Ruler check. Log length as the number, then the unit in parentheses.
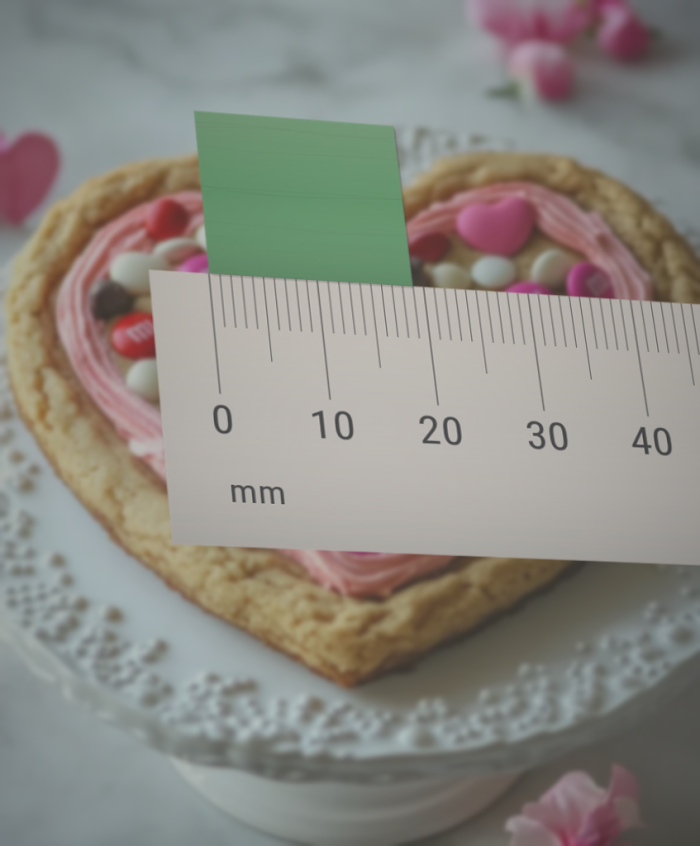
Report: 19 (mm)
